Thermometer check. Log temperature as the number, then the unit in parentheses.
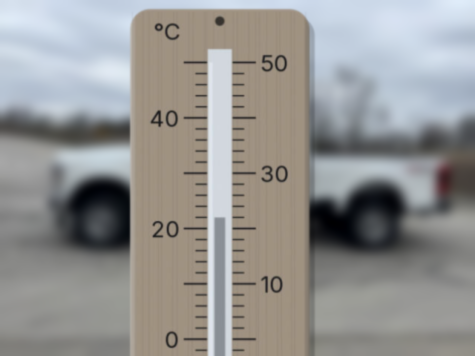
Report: 22 (°C)
